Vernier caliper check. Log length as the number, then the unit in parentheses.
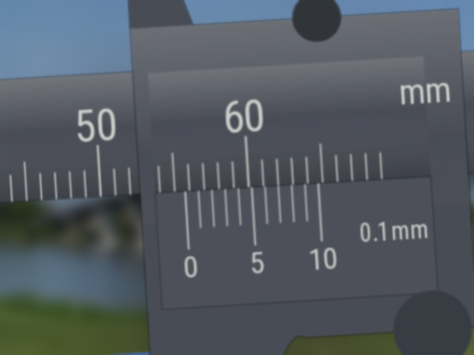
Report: 55.7 (mm)
